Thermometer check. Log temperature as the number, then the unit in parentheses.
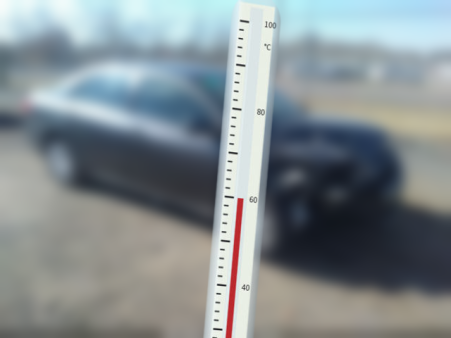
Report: 60 (°C)
